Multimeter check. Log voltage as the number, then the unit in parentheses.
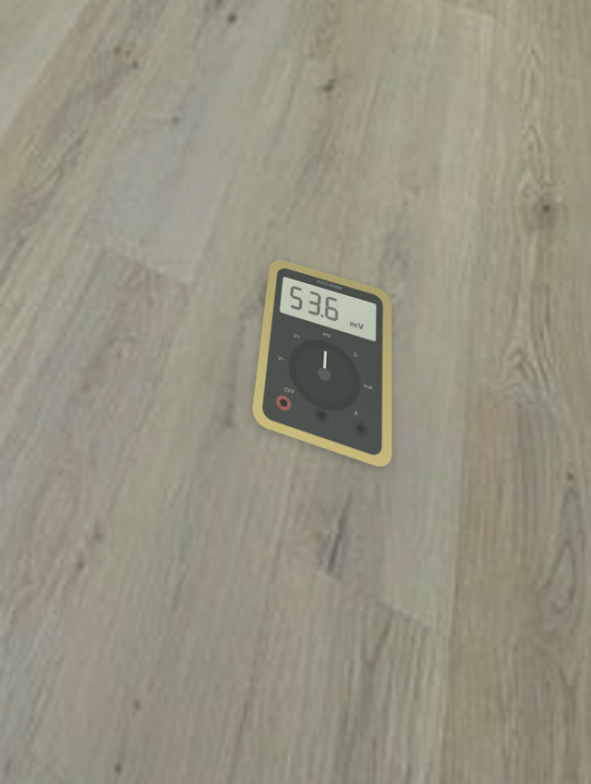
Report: 53.6 (mV)
